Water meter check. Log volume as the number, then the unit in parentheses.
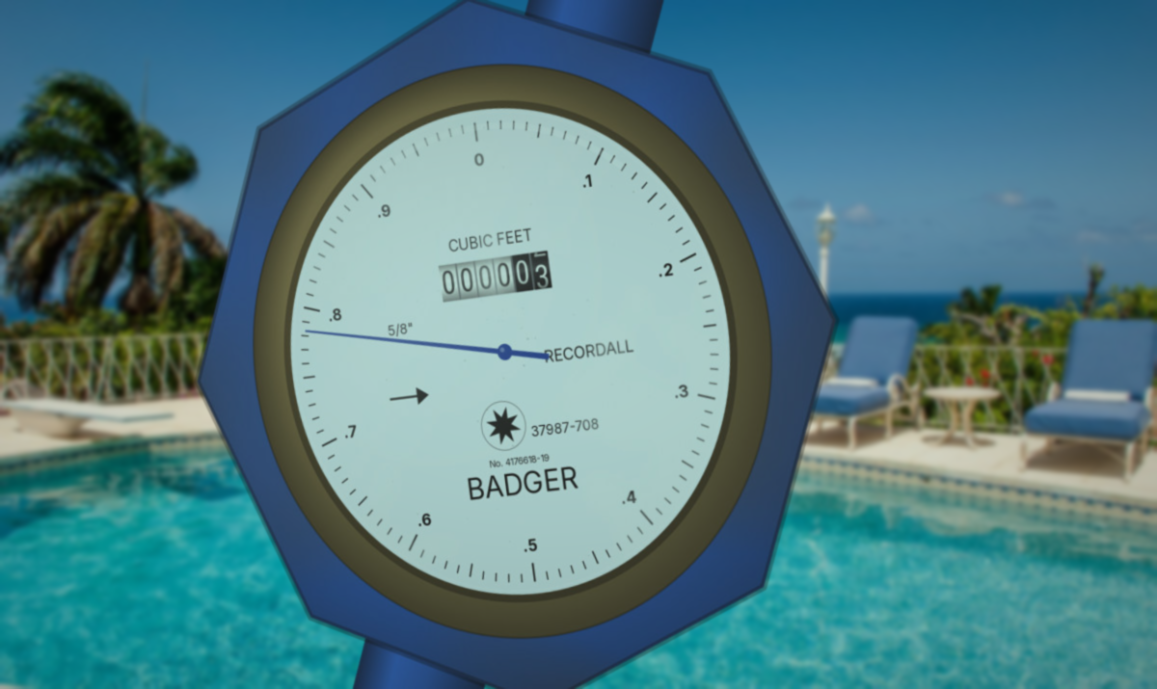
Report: 2.78 (ft³)
